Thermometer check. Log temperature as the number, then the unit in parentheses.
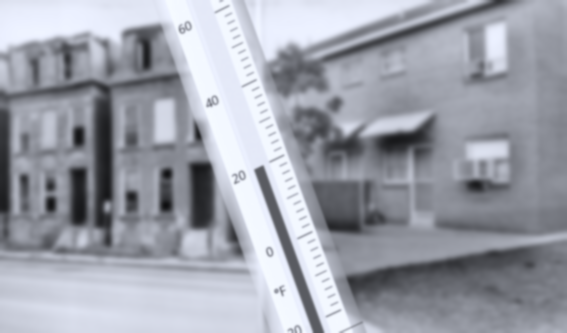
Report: 20 (°F)
